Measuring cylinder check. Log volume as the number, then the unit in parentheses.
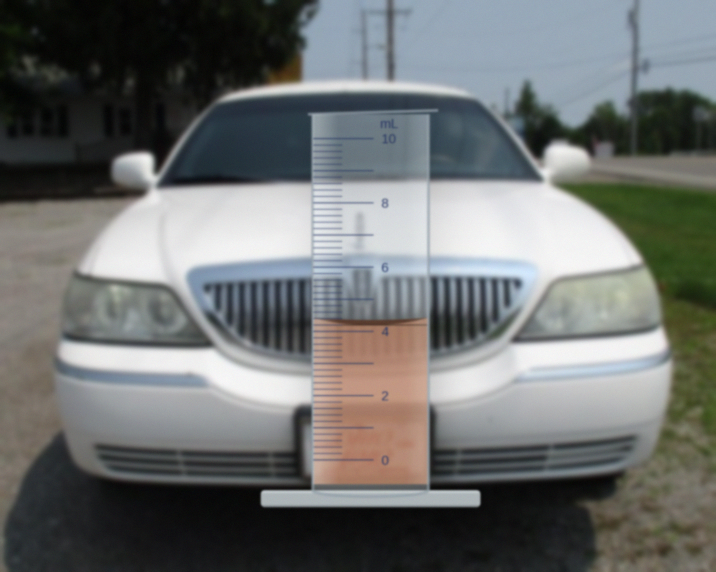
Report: 4.2 (mL)
